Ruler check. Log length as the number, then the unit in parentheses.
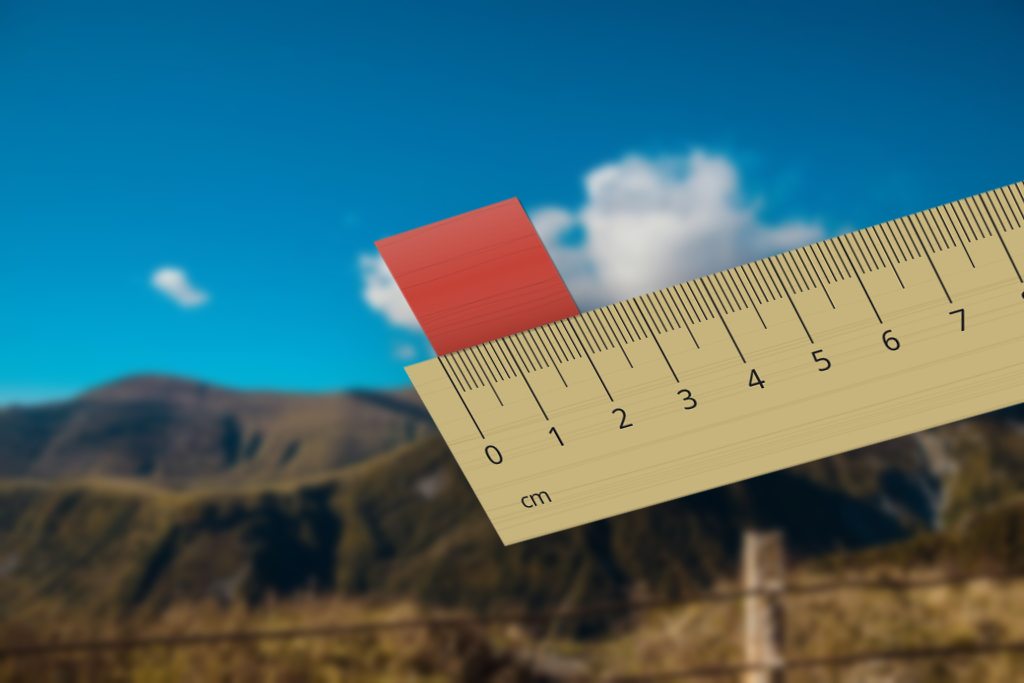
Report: 2.2 (cm)
